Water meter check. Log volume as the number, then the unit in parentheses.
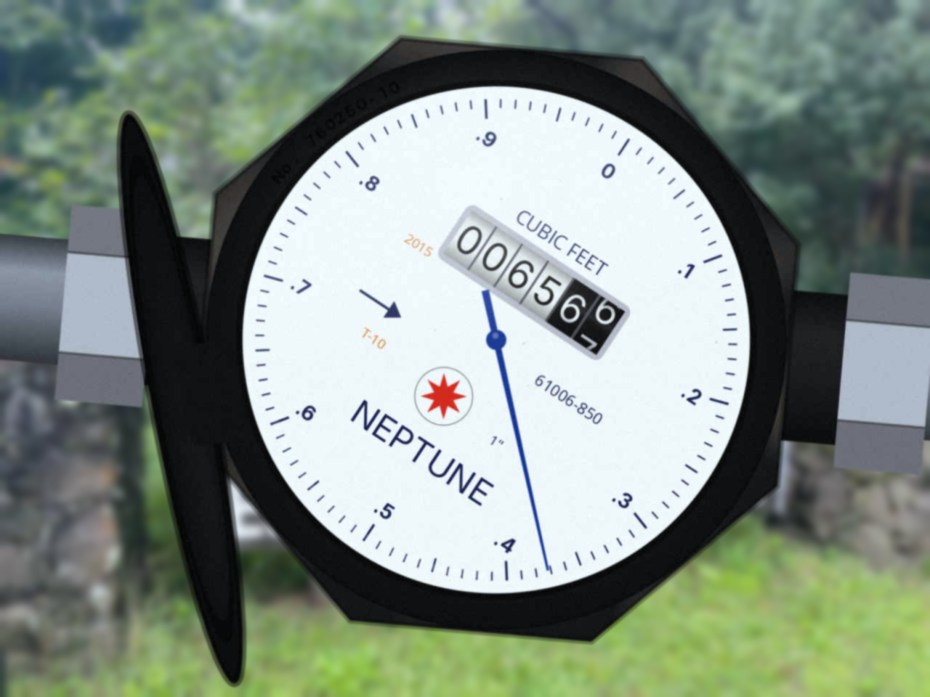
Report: 6566.37 (ft³)
